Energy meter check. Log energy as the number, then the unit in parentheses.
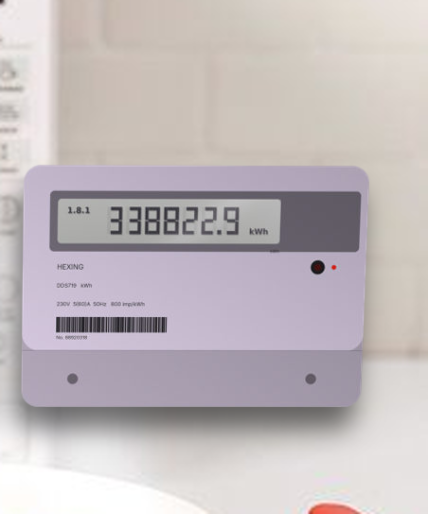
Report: 338822.9 (kWh)
